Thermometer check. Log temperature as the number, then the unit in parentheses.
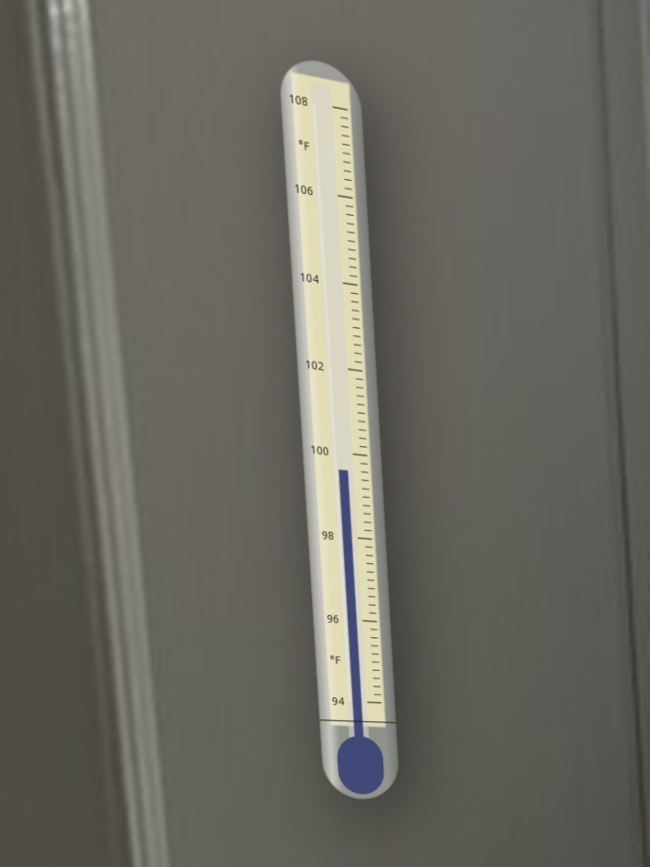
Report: 99.6 (°F)
